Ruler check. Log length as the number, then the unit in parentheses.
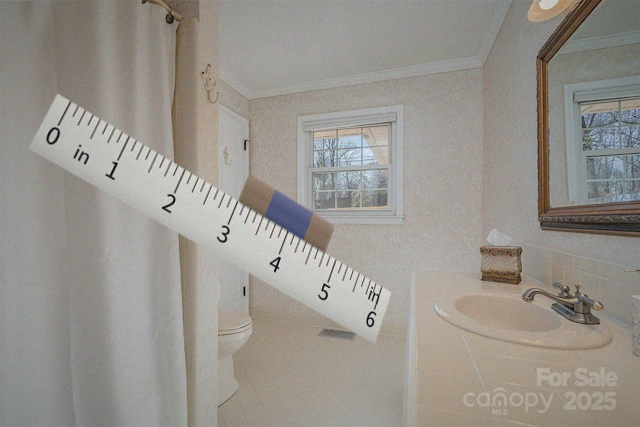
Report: 1.75 (in)
